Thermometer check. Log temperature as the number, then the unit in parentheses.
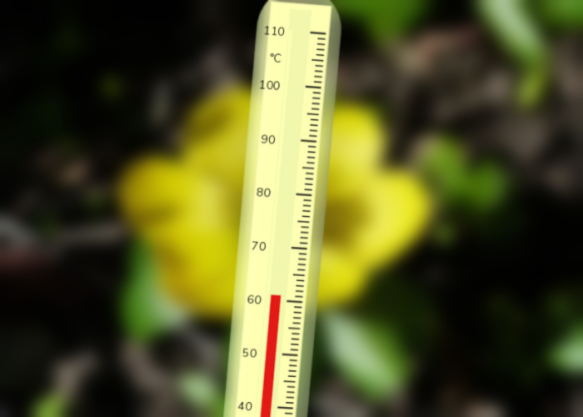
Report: 61 (°C)
